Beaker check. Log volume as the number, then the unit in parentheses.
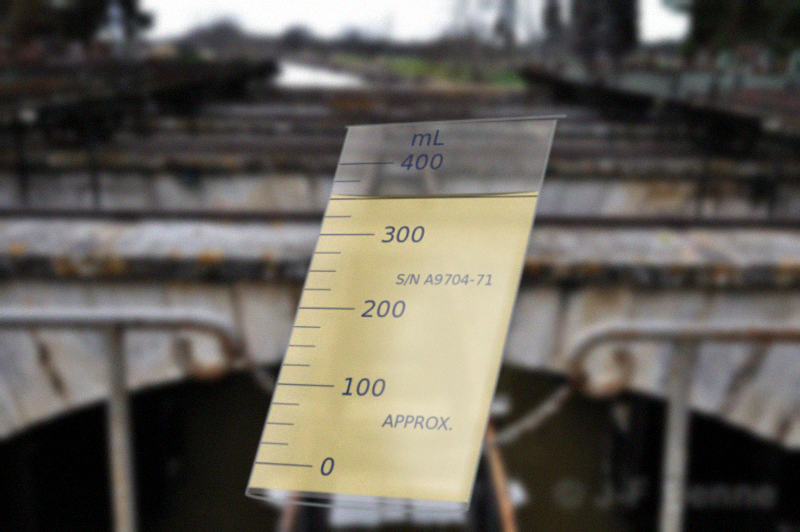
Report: 350 (mL)
